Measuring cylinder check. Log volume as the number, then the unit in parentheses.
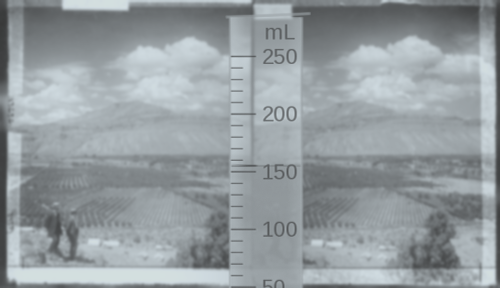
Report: 155 (mL)
